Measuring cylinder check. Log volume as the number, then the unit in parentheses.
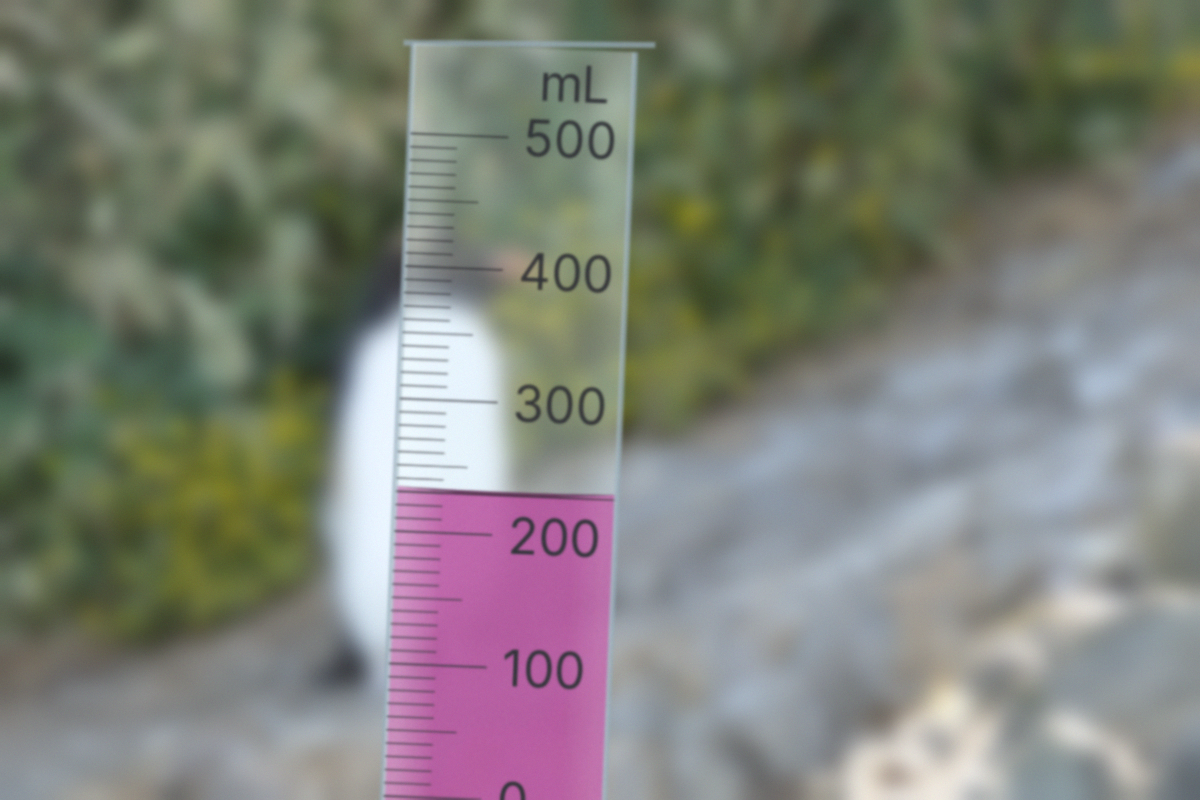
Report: 230 (mL)
